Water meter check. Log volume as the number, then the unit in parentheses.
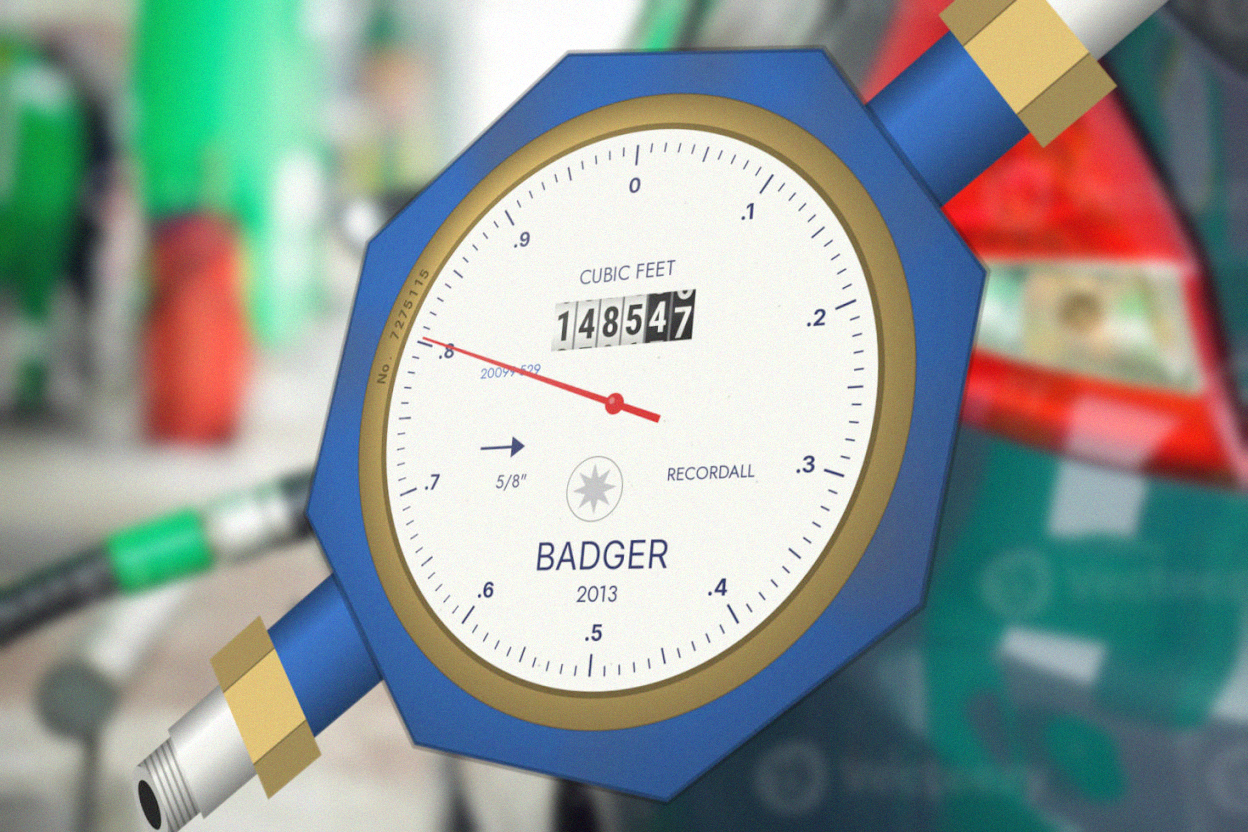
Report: 148546.80 (ft³)
